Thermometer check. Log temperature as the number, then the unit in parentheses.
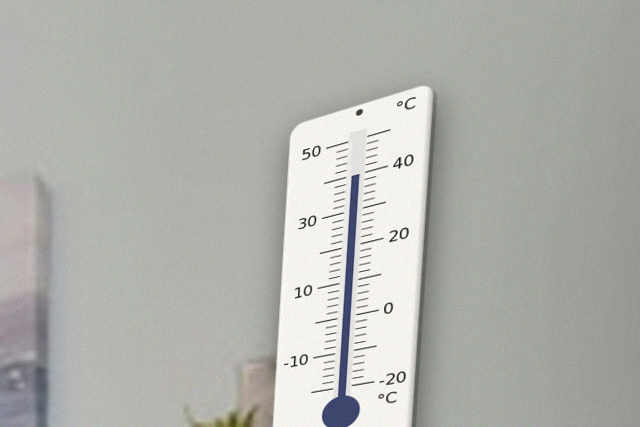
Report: 40 (°C)
